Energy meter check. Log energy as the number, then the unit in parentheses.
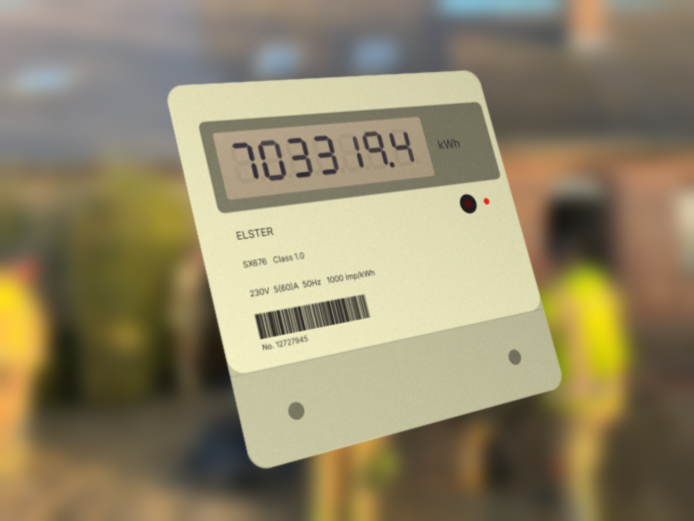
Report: 703319.4 (kWh)
